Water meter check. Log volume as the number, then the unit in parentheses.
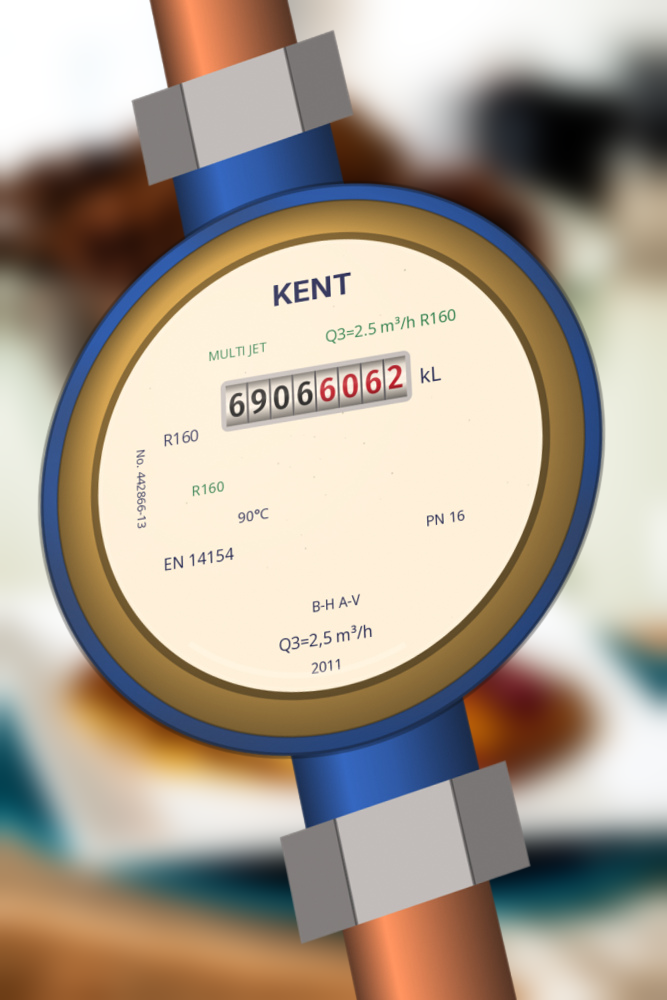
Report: 6906.6062 (kL)
